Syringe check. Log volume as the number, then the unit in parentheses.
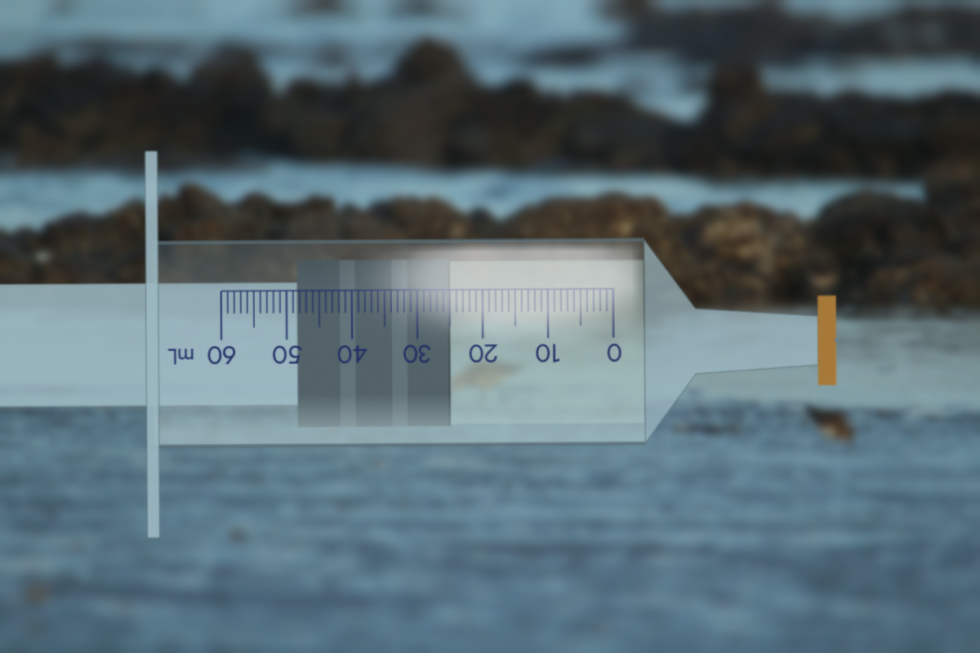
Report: 25 (mL)
